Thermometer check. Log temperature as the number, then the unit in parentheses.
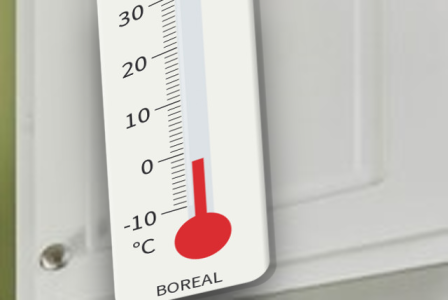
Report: -2 (°C)
